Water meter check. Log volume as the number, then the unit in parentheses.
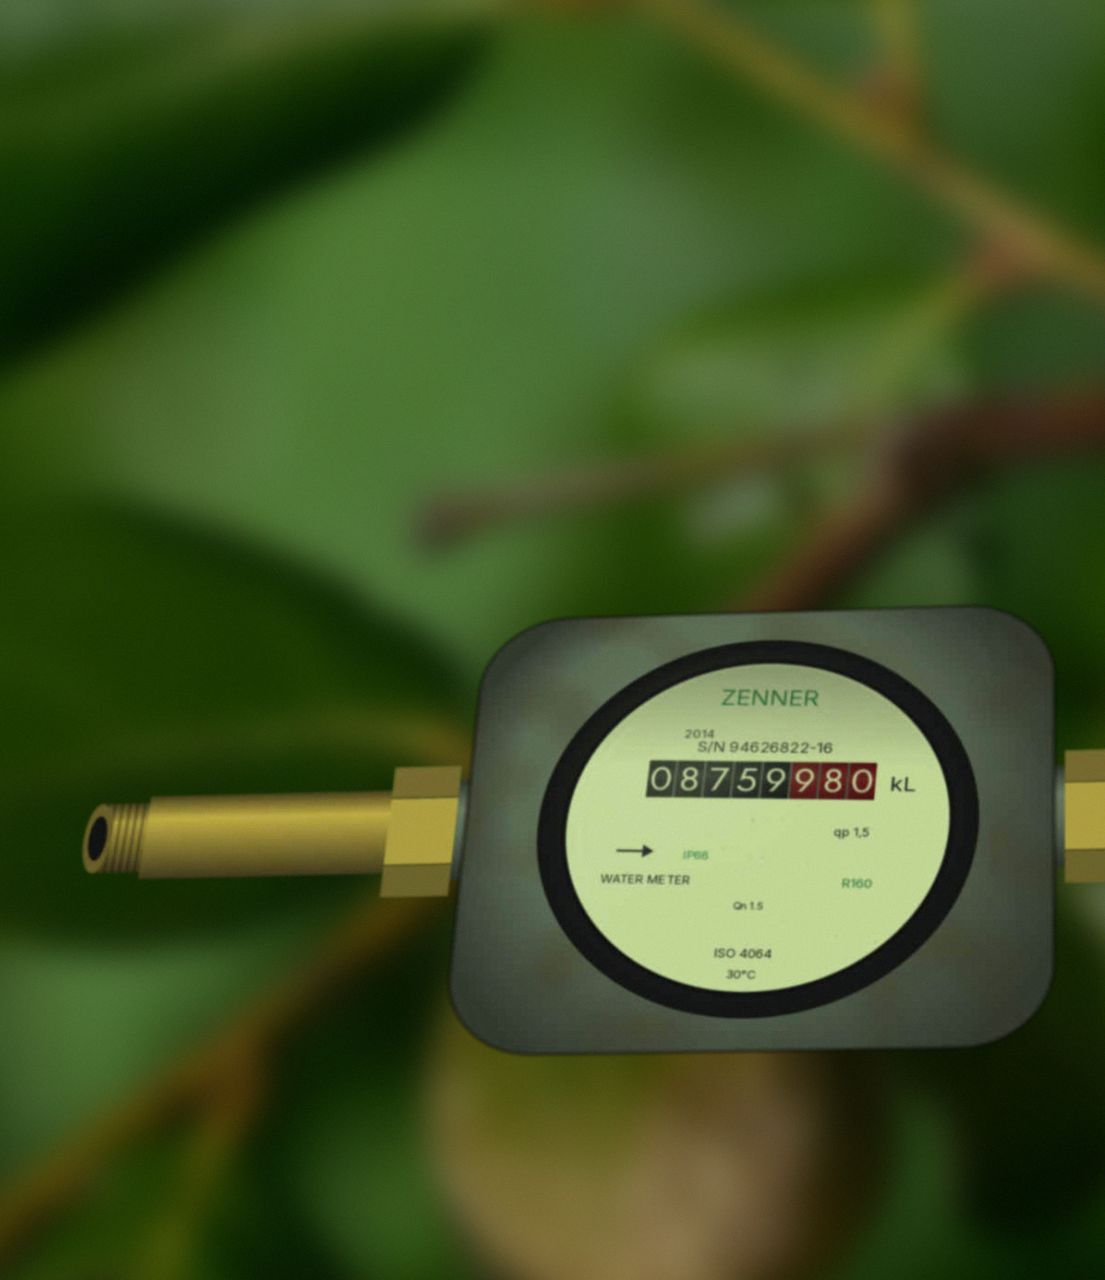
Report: 8759.980 (kL)
